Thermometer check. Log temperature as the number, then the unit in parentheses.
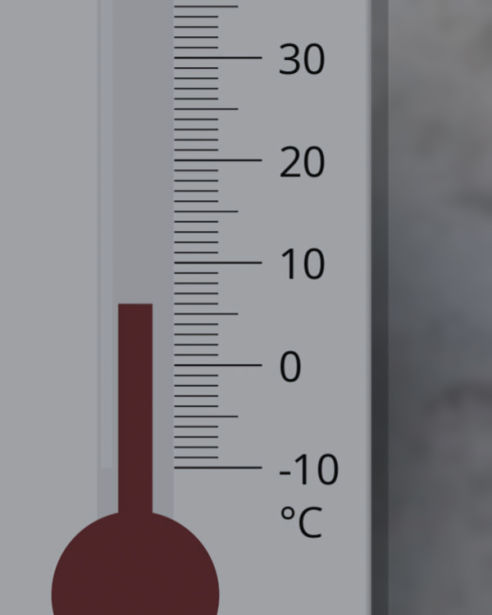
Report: 6 (°C)
